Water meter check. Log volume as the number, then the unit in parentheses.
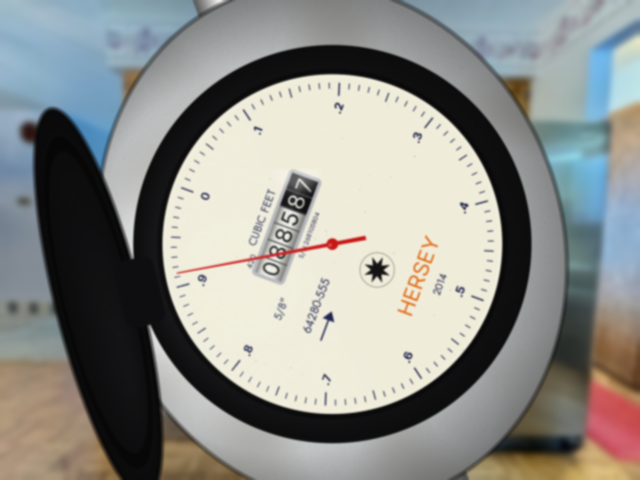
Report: 88586.91 (ft³)
